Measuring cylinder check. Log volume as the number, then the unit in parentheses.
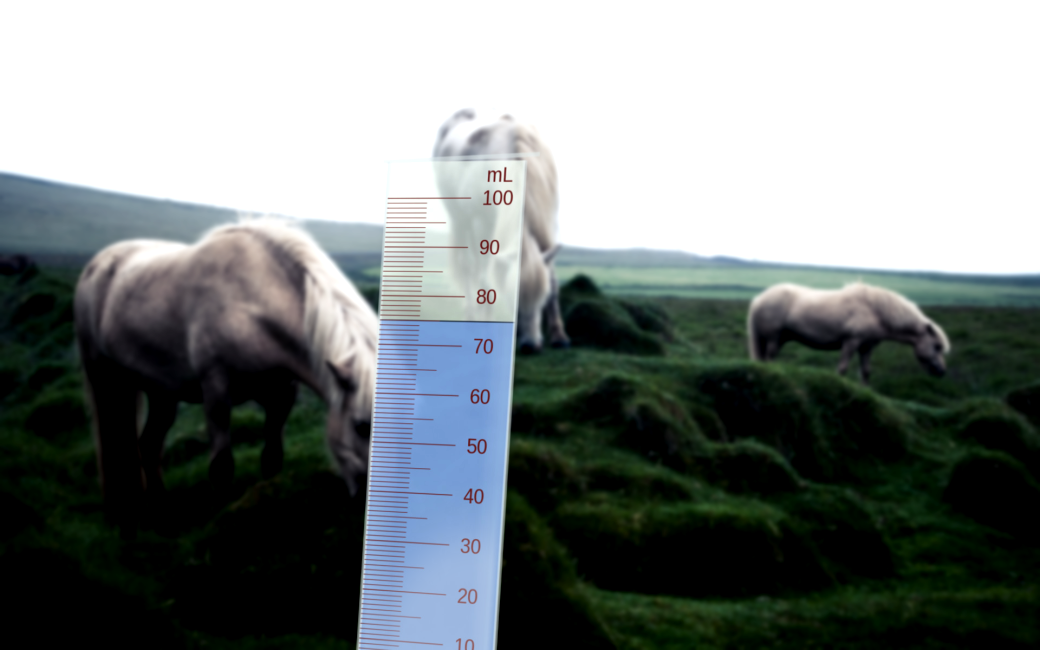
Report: 75 (mL)
